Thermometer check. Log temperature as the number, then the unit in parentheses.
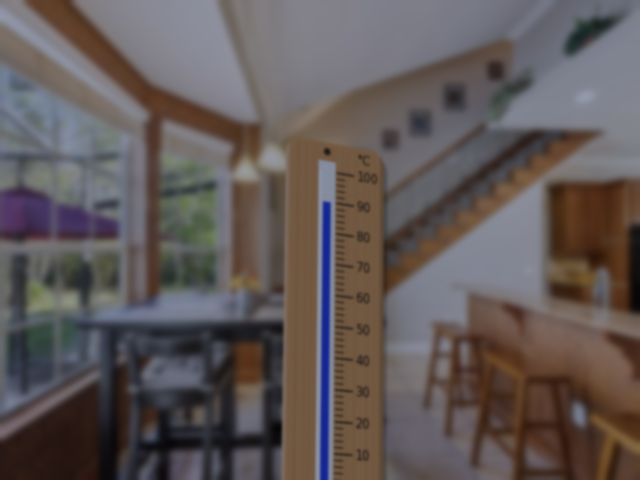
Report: 90 (°C)
